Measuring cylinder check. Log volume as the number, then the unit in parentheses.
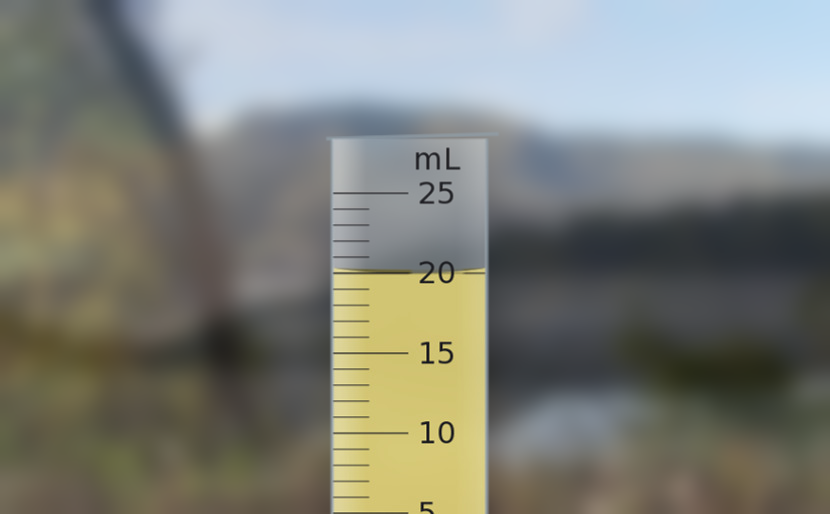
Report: 20 (mL)
